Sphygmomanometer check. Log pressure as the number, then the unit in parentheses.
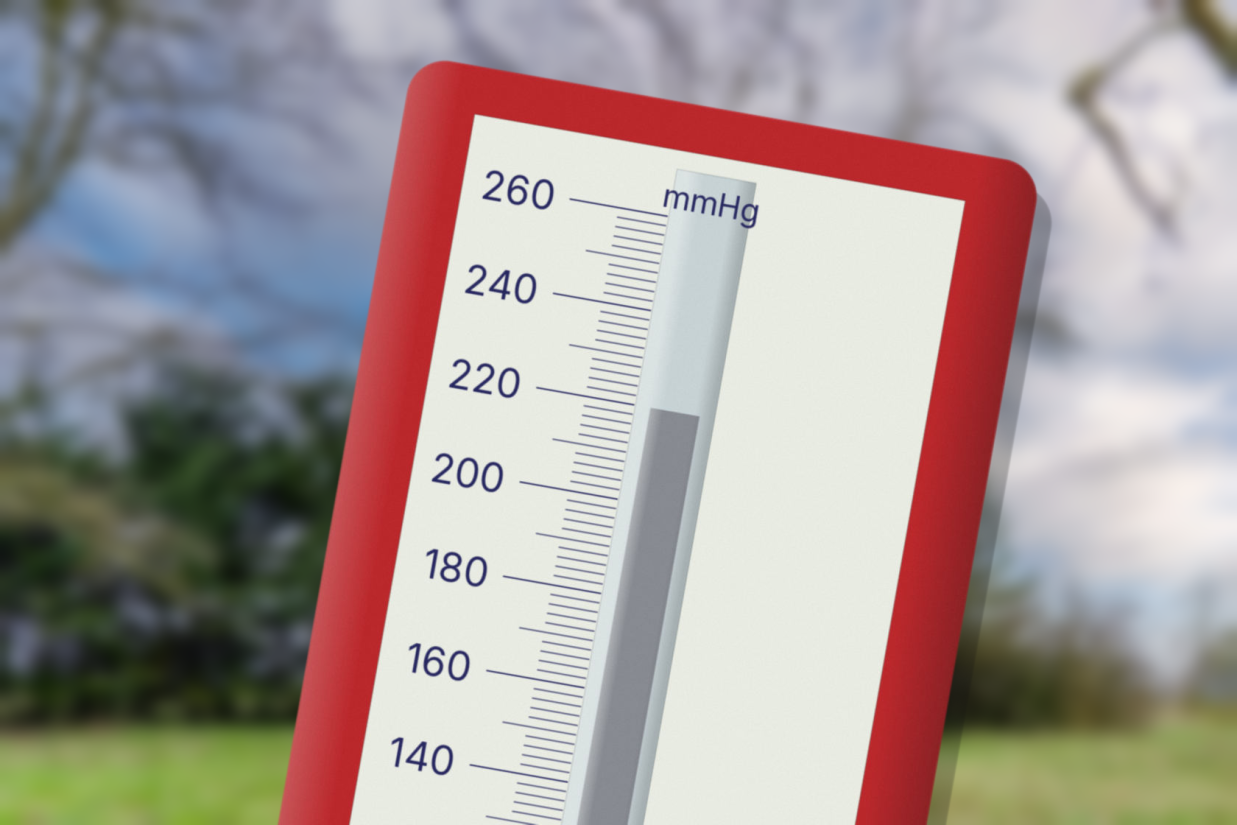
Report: 220 (mmHg)
